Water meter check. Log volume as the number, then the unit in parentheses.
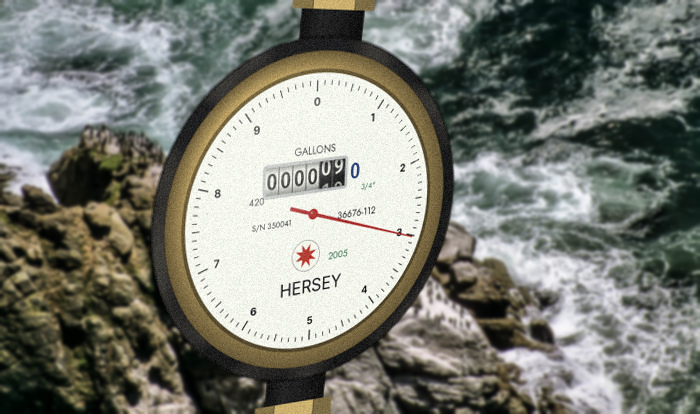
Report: 93.0 (gal)
